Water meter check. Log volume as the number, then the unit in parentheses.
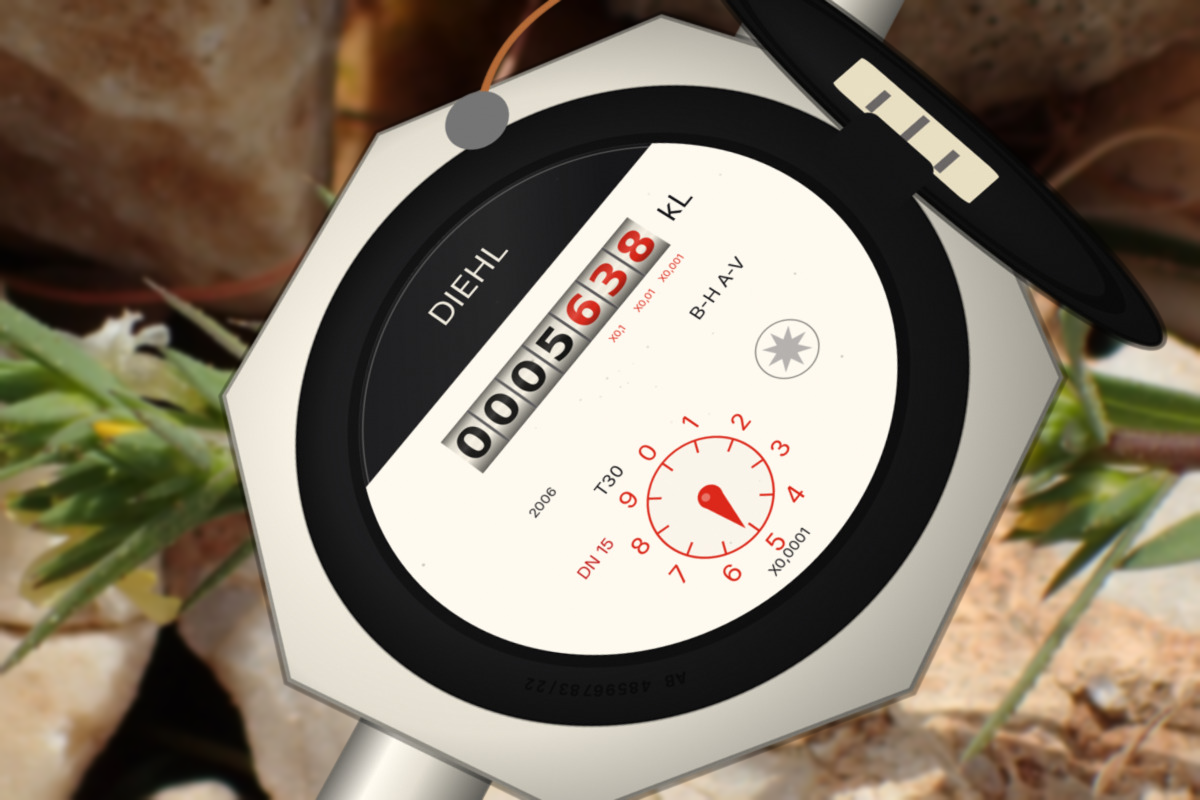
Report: 5.6385 (kL)
